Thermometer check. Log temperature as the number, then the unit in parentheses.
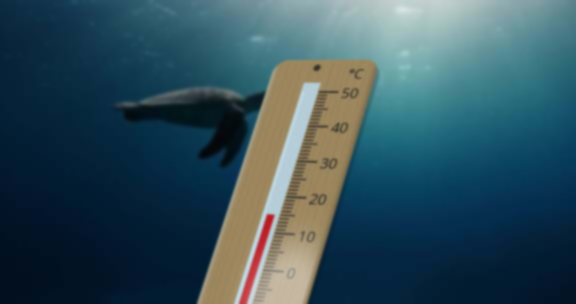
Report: 15 (°C)
